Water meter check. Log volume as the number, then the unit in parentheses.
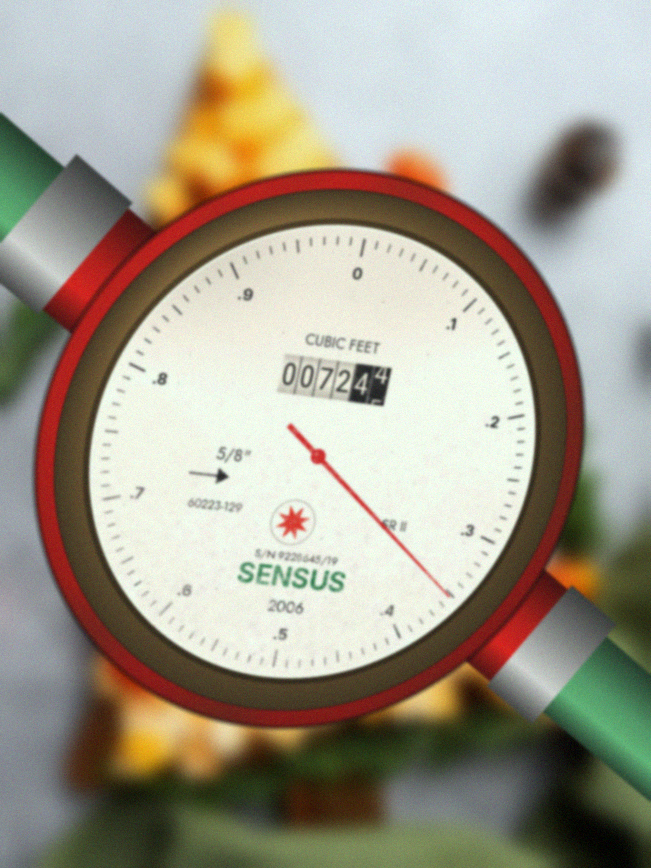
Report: 7244.35 (ft³)
